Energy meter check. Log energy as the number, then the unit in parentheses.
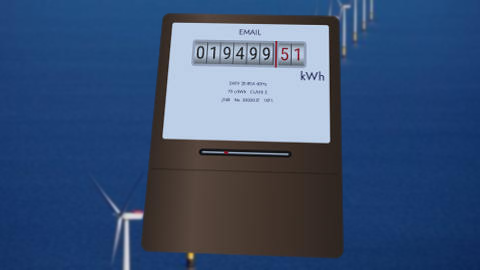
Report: 19499.51 (kWh)
